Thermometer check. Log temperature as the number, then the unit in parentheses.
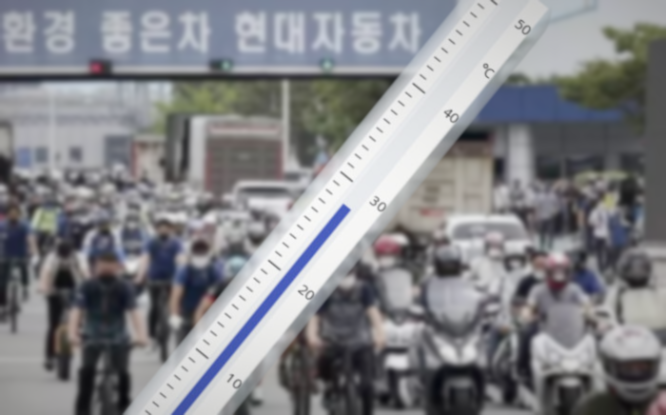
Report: 28 (°C)
